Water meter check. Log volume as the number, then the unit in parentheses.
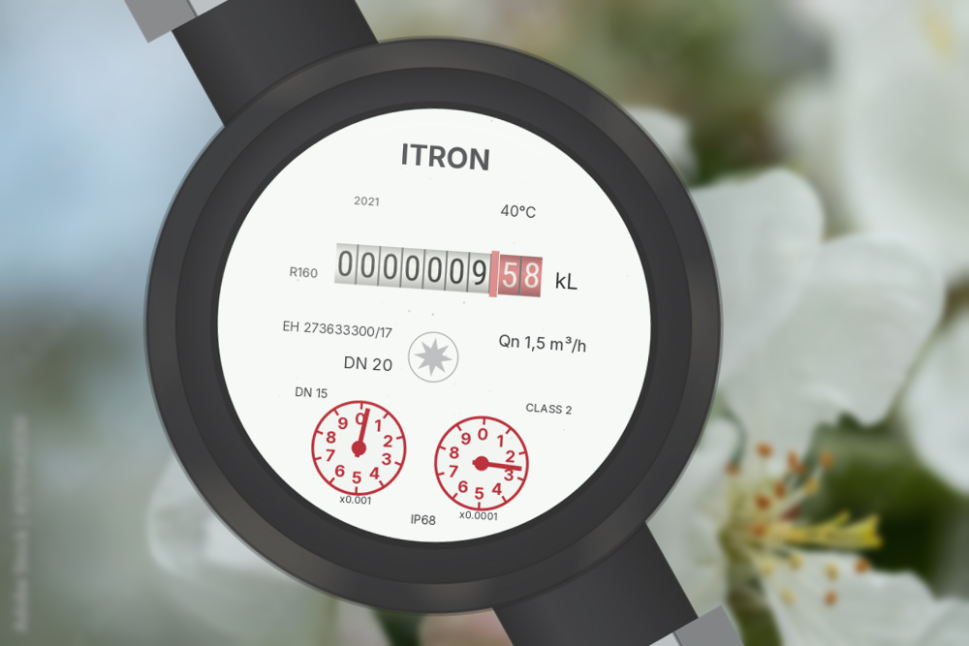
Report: 9.5802 (kL)
